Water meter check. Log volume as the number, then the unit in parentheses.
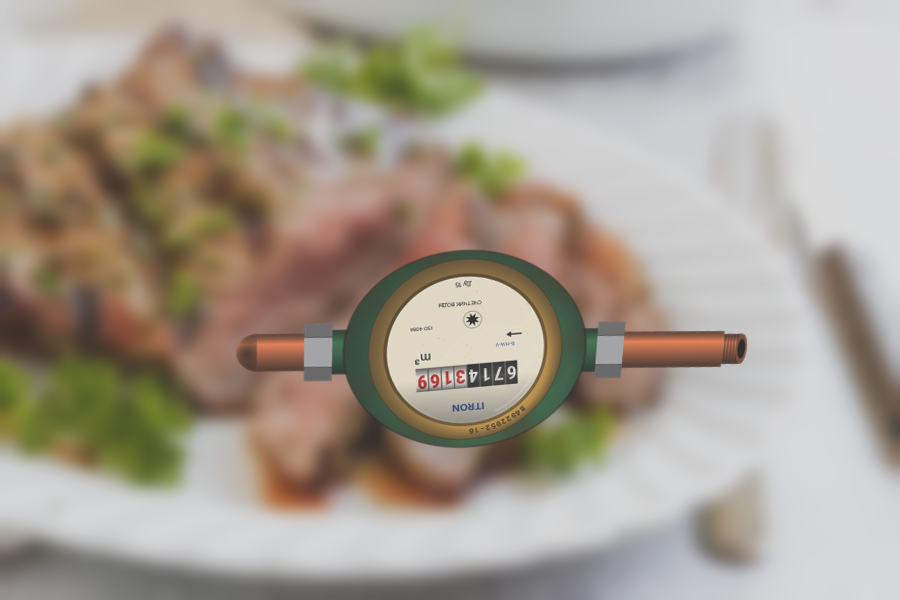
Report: 6714.3169 (m³)
